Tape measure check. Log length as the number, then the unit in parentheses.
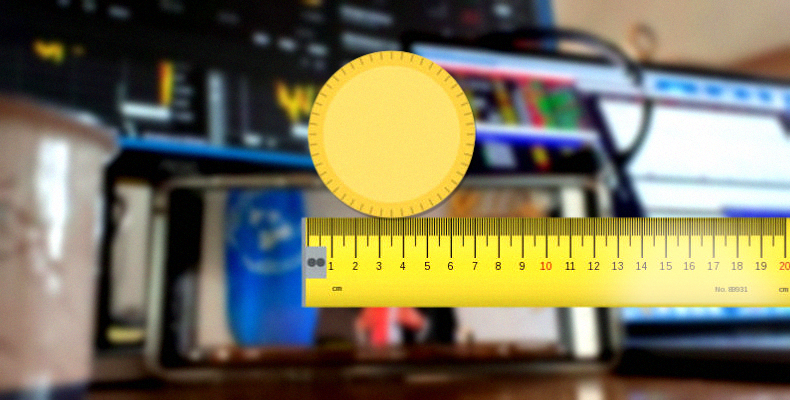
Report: 7 (cm)
